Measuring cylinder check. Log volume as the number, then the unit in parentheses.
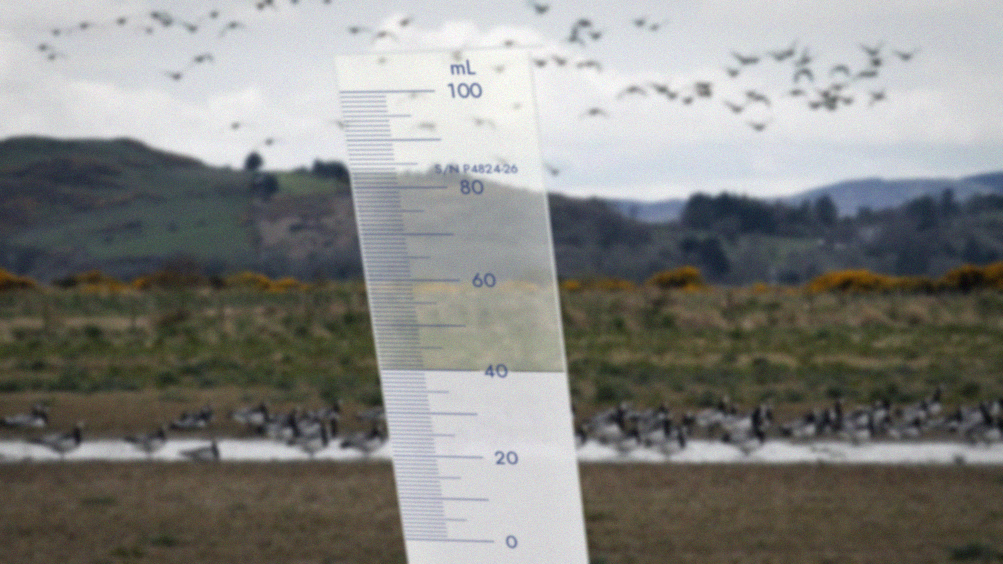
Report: 40 (mL)
